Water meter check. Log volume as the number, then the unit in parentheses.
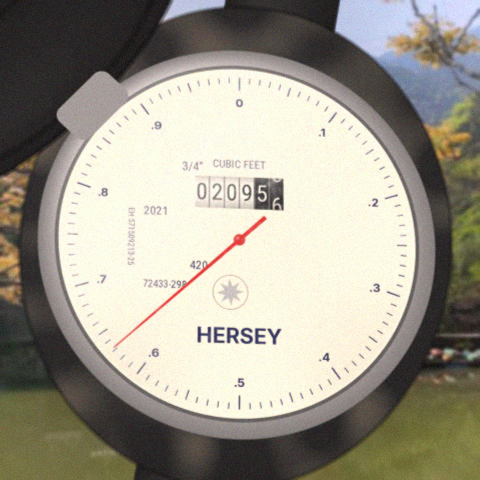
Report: 20955.63 (ft³)
